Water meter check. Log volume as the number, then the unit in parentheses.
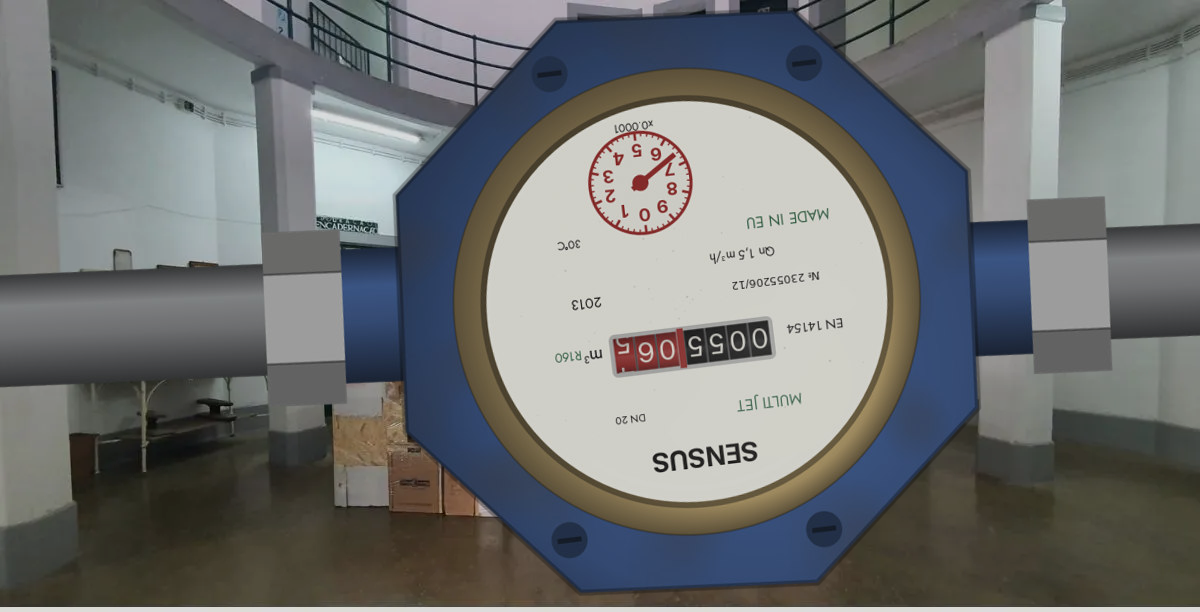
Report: 55.0646 (m³)
